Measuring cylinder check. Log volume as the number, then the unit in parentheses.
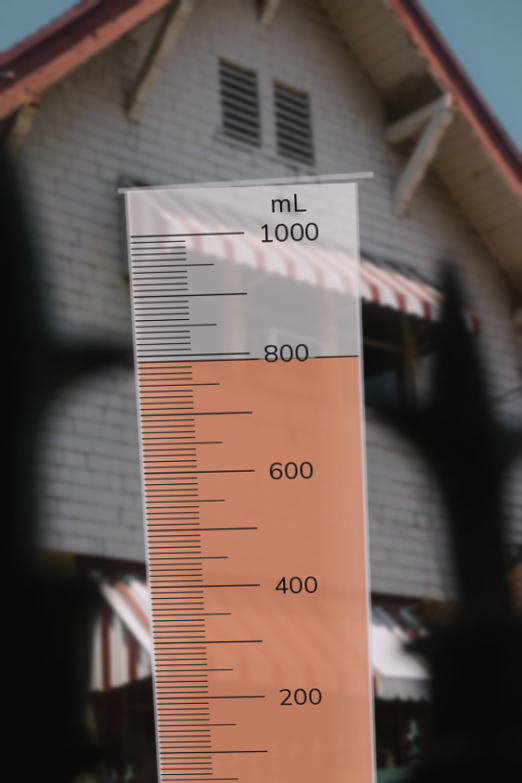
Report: 790 (mL)
